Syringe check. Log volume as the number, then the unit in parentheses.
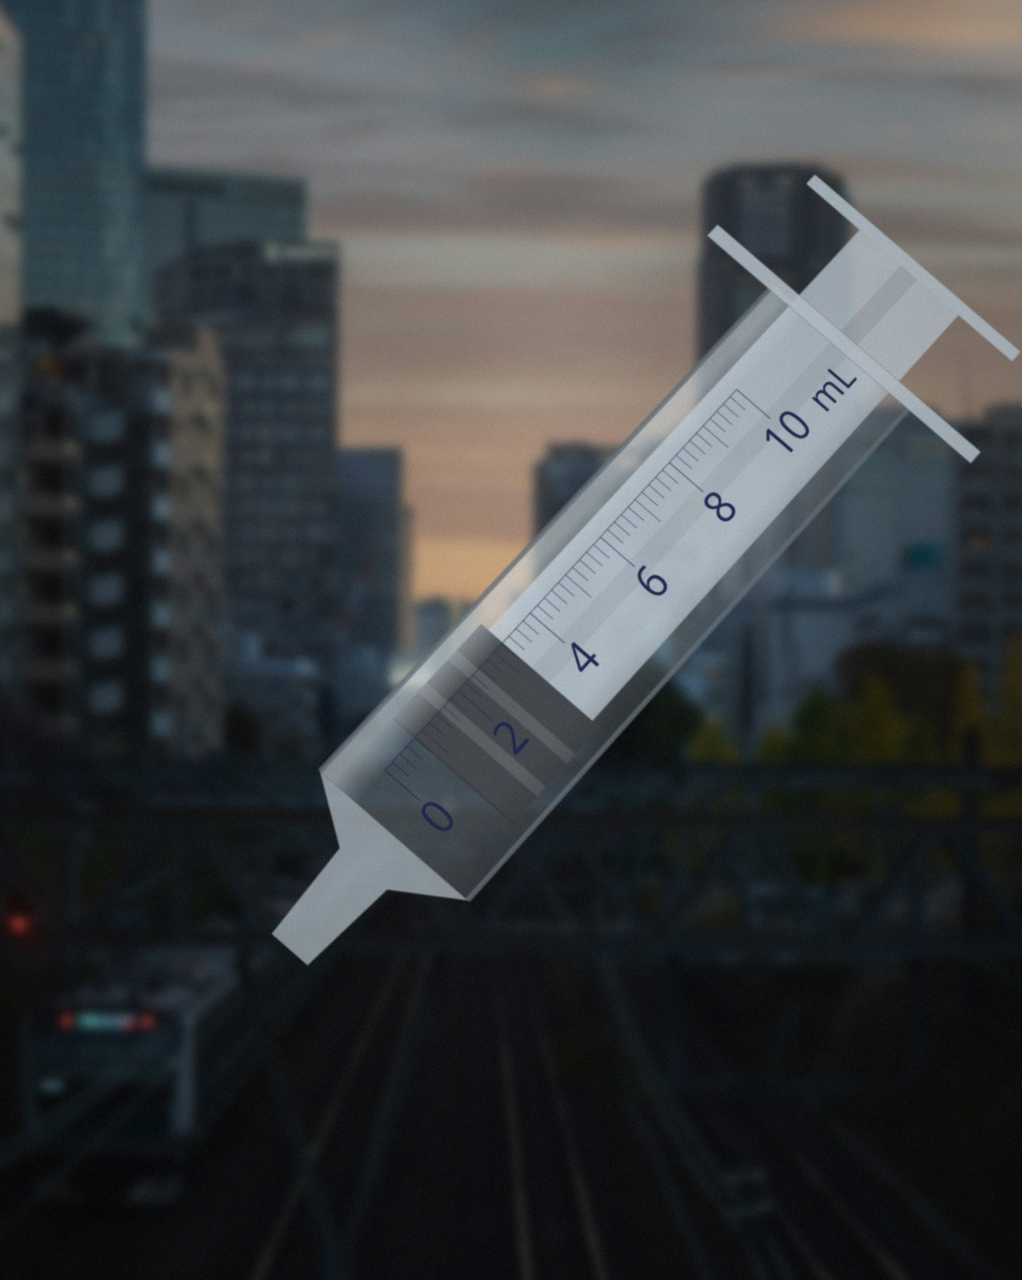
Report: 0.8 (mL)
